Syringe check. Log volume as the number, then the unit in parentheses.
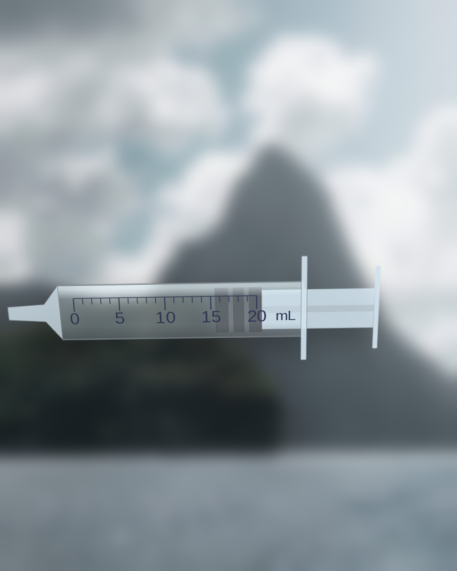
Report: 15.5 (mL)
